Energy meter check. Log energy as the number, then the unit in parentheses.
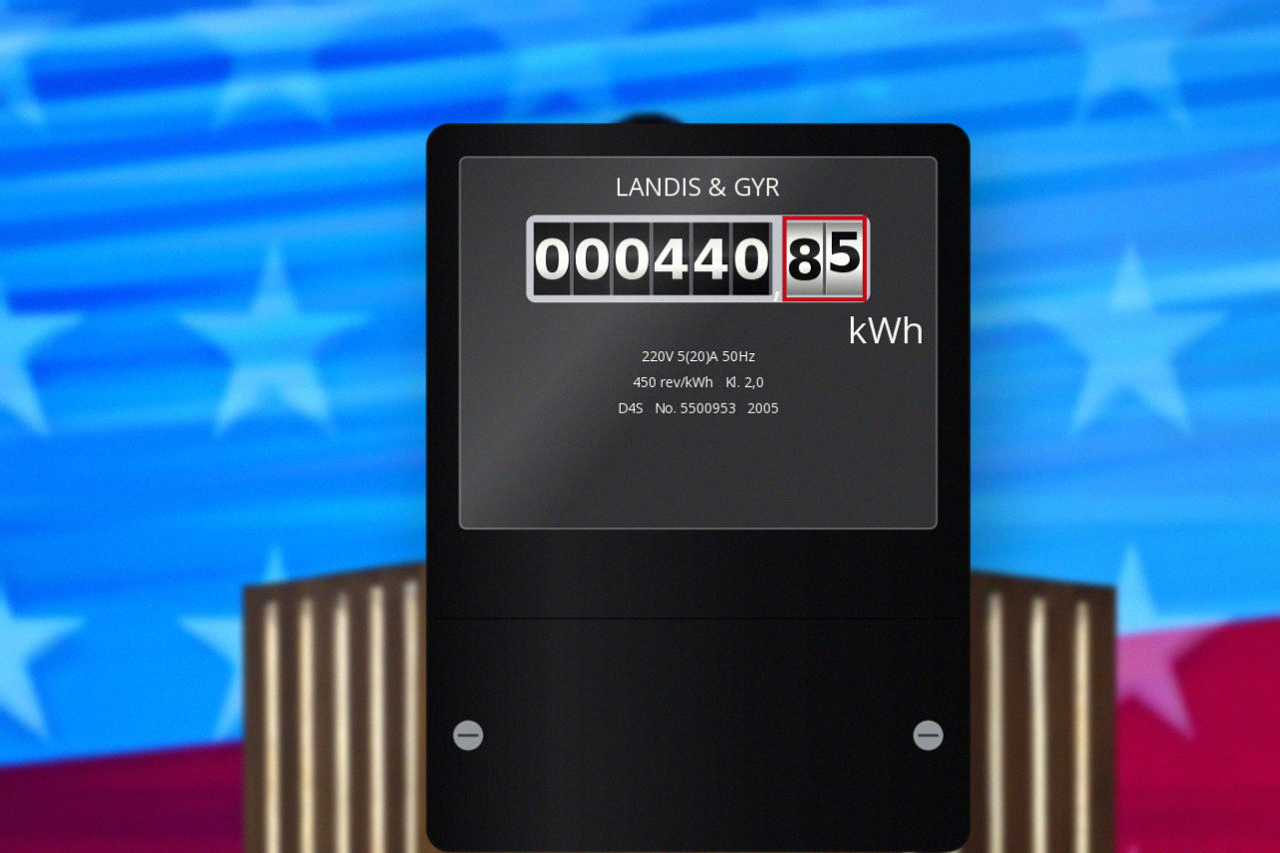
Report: 440.85 (kWh)
